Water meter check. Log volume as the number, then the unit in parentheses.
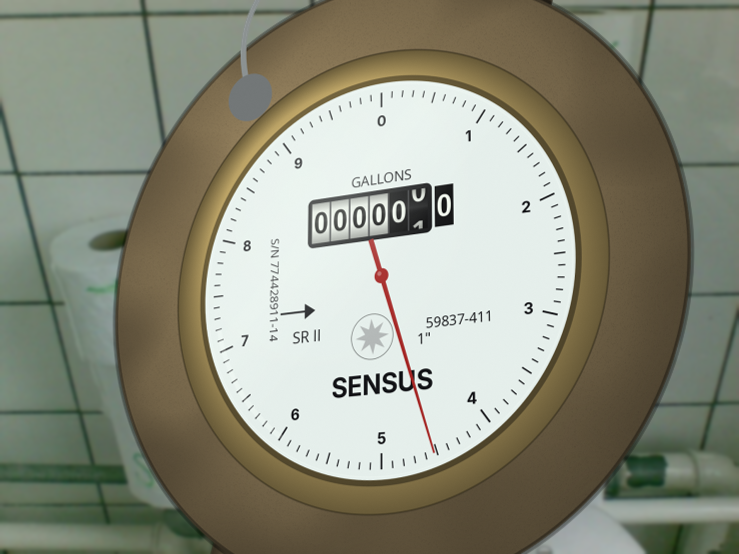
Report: 4.5 (gal)
